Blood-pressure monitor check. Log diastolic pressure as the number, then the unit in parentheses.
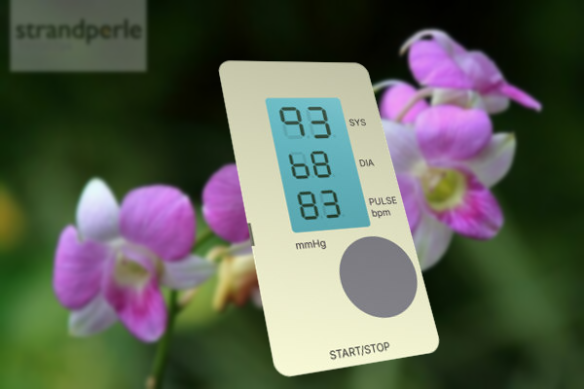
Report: 68 (mmHg)
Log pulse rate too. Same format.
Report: 83 (bpm)
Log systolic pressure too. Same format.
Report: 93 (mmHg)
